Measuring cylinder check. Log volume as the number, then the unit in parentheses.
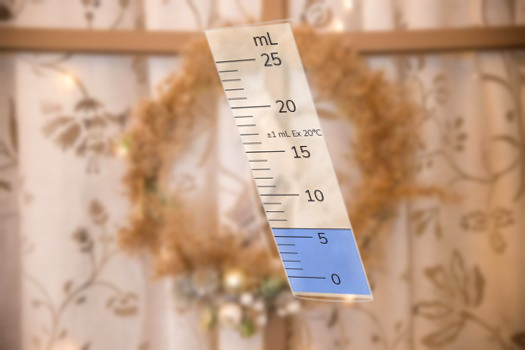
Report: 6 (mL)
